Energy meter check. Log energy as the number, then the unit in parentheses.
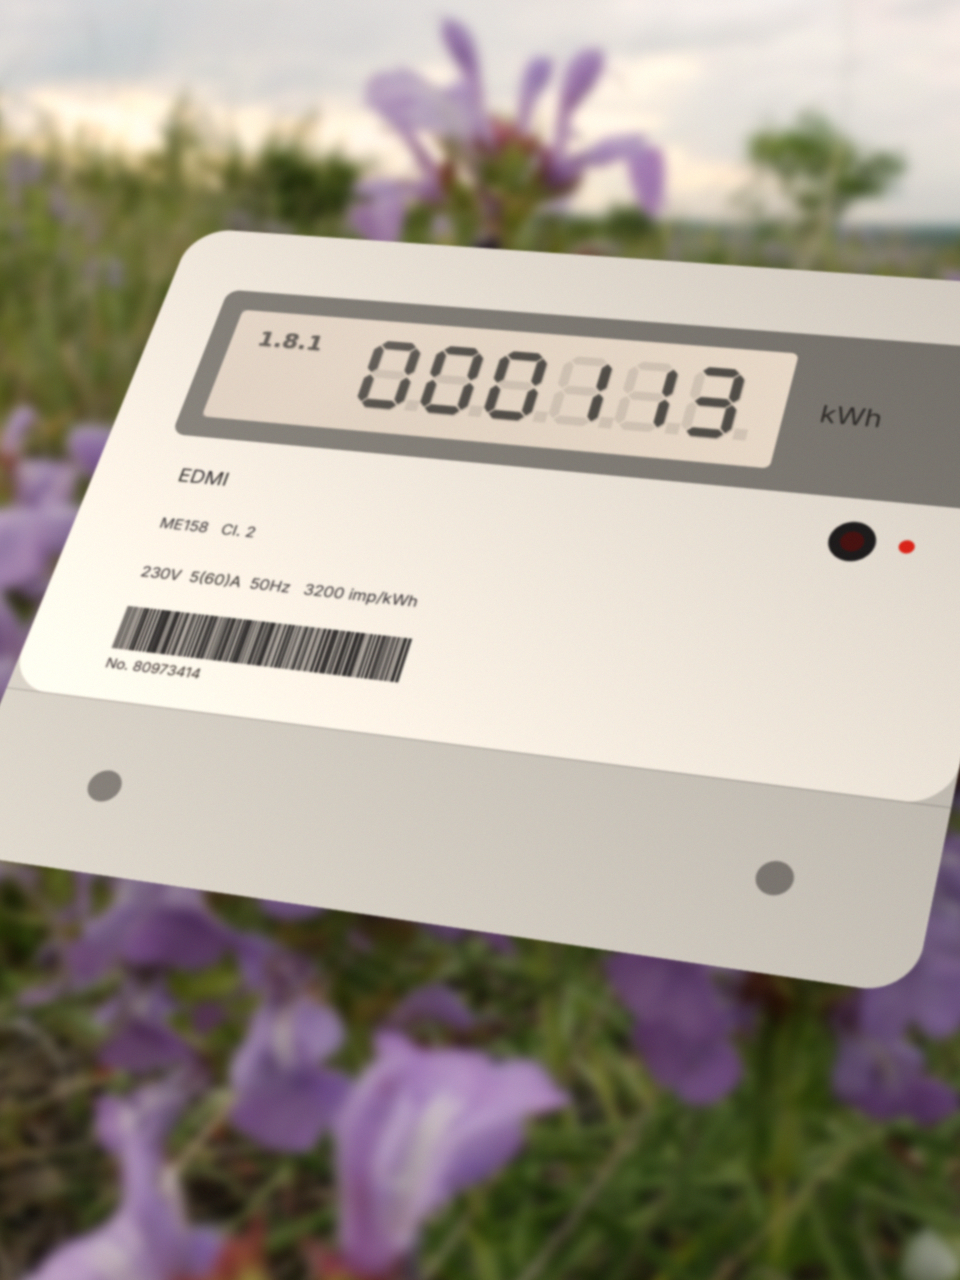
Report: 113 (kWh)
